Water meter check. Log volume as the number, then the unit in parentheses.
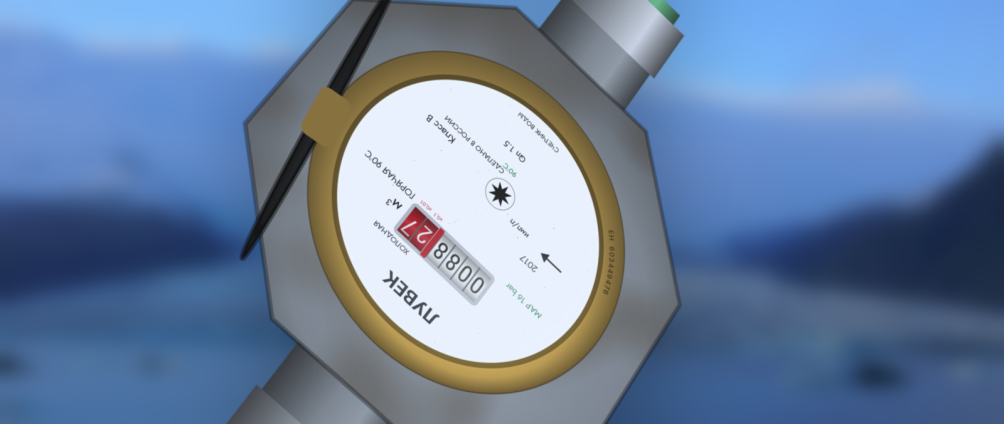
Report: 88.27 (m³)
